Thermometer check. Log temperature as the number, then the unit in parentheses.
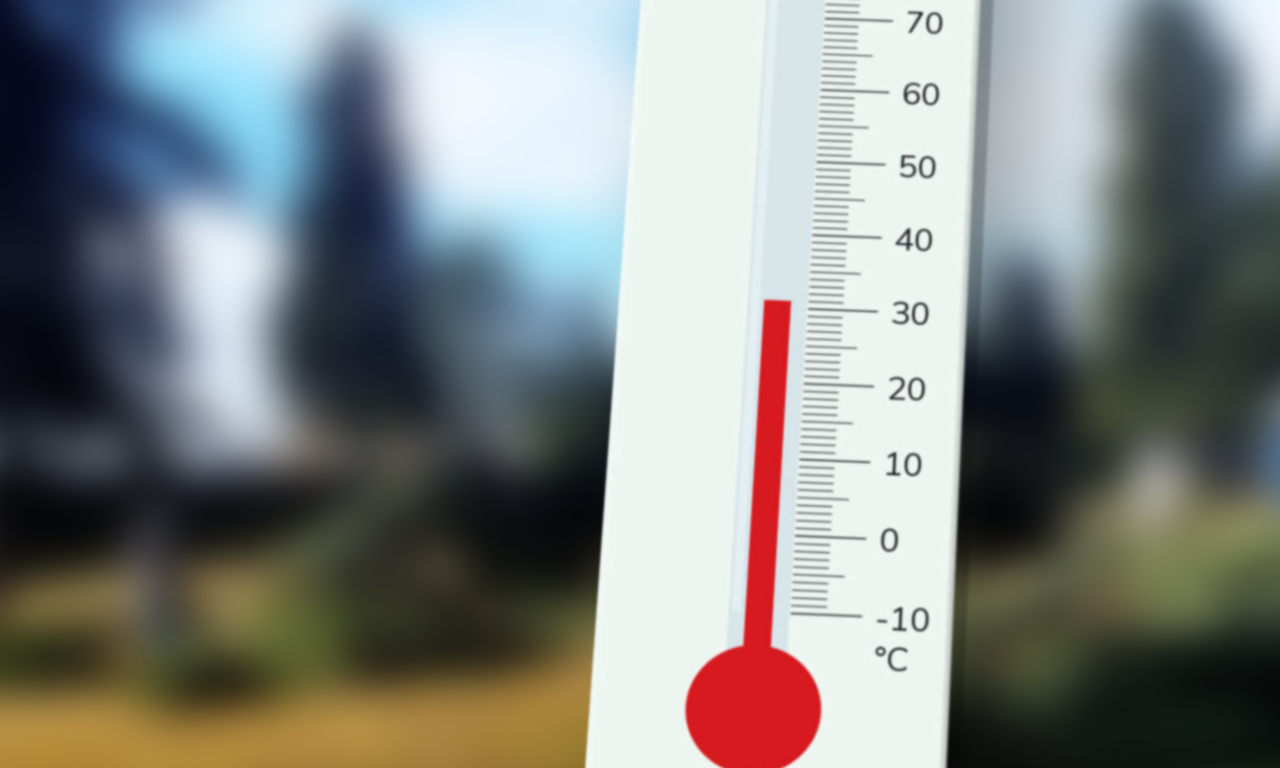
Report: 31 (°C)
